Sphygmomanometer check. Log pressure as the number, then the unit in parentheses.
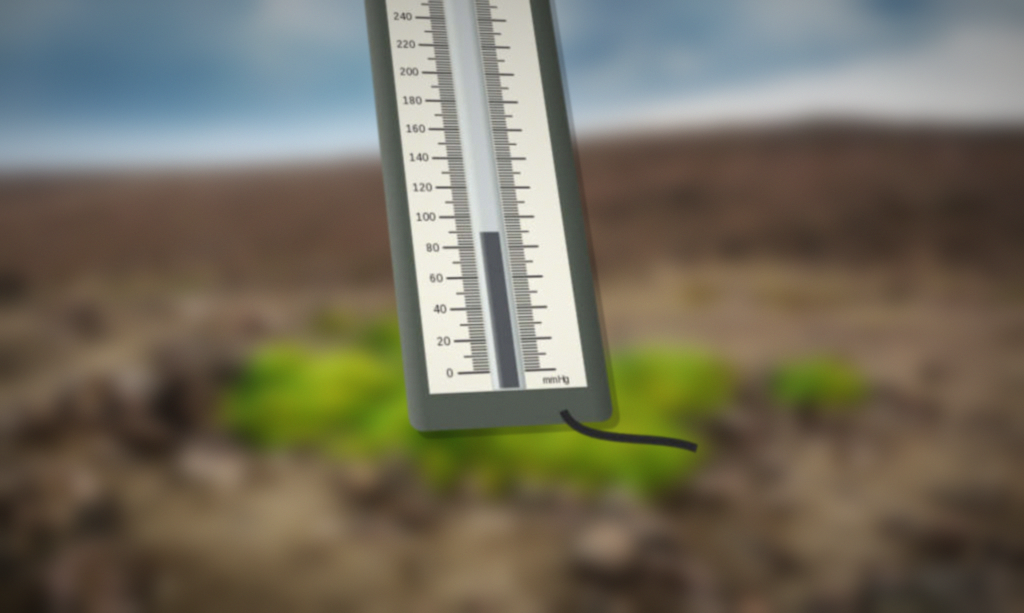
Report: 90 (mmHg)
